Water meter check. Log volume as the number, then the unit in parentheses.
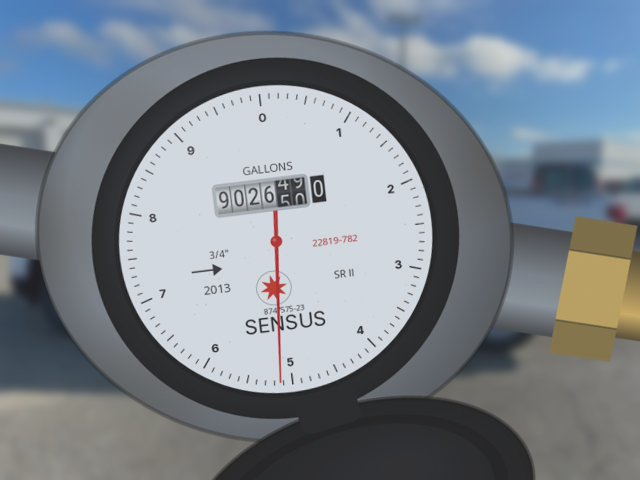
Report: 9026495.1 (gal)
